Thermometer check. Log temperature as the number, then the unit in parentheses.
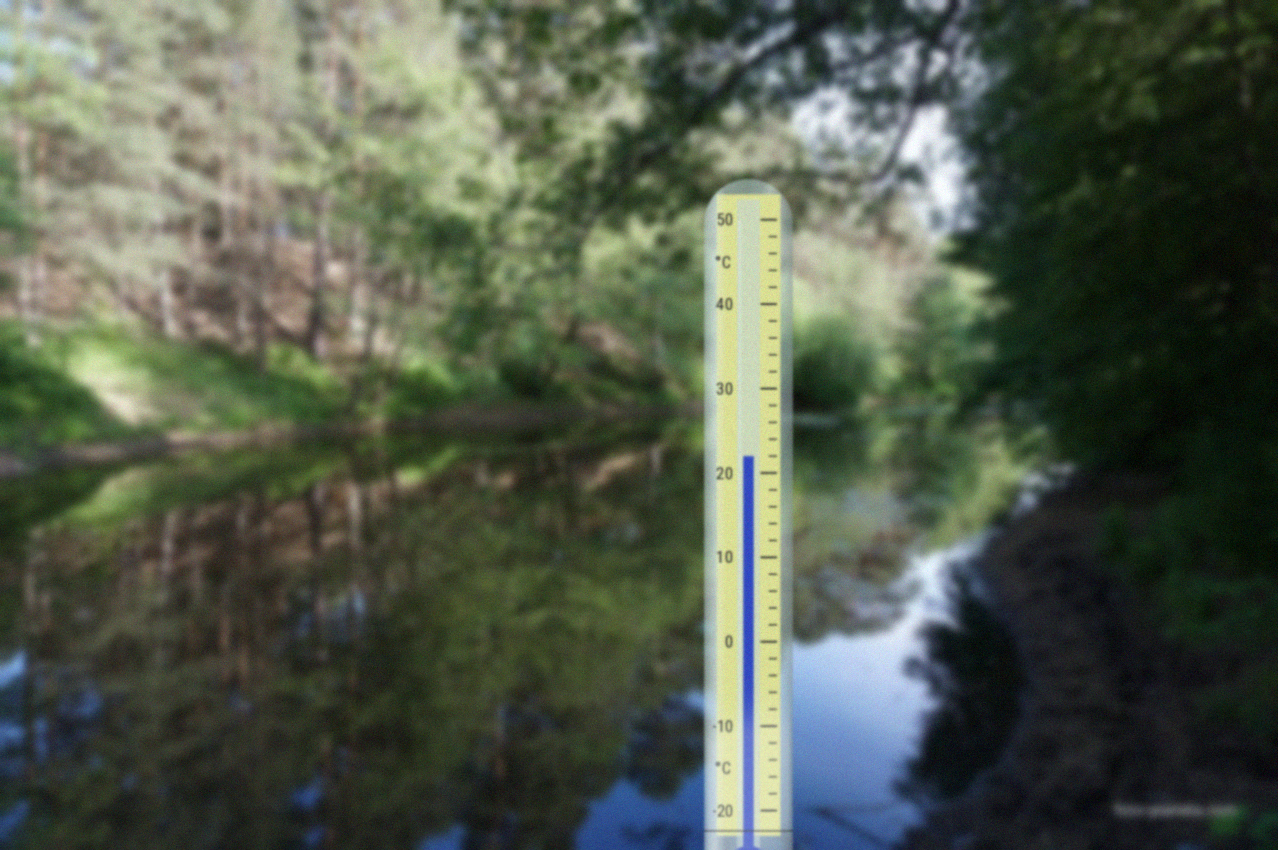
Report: 22 (°C)
